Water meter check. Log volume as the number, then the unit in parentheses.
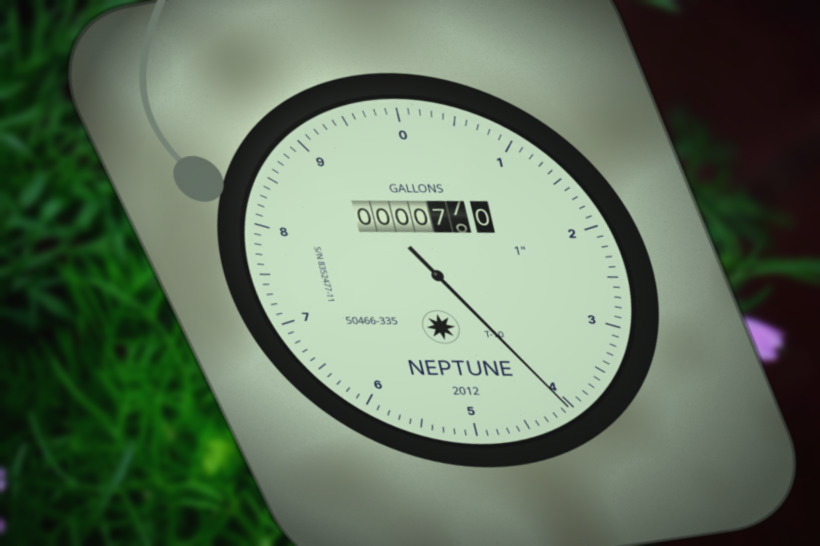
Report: 774.0 (gal)
